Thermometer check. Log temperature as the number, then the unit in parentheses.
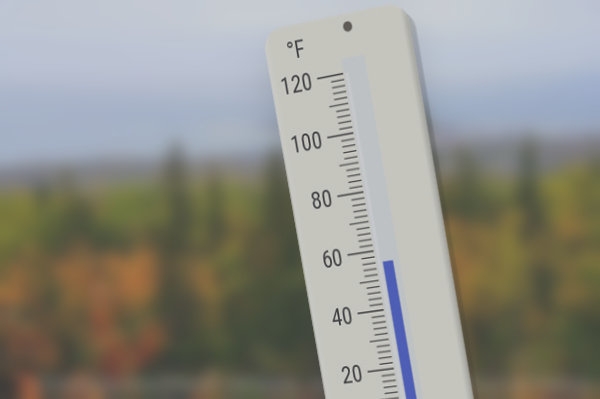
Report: 56 (°F)
